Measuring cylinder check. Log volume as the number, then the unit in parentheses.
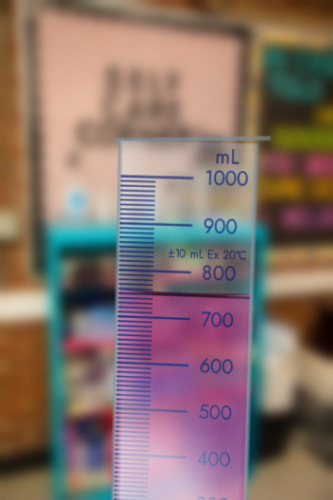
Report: 750 (mL)
